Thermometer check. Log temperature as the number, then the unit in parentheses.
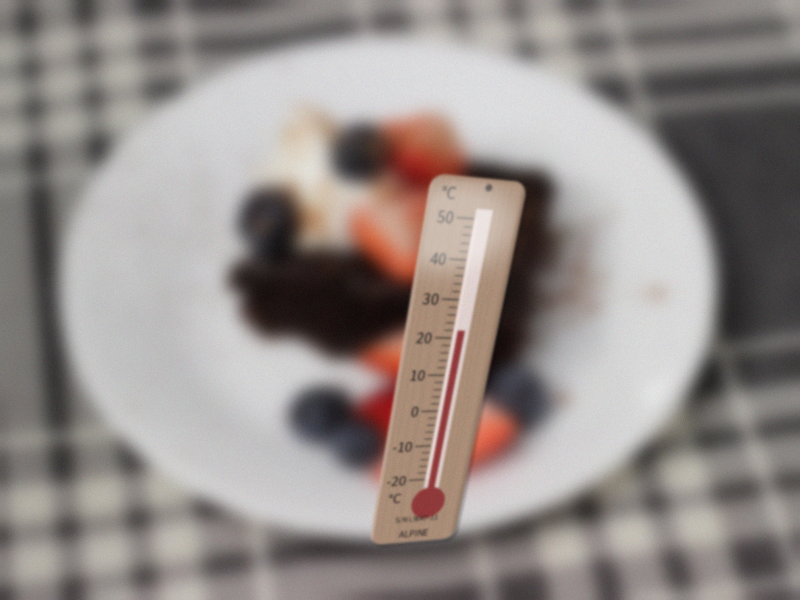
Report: 22 (°C)
